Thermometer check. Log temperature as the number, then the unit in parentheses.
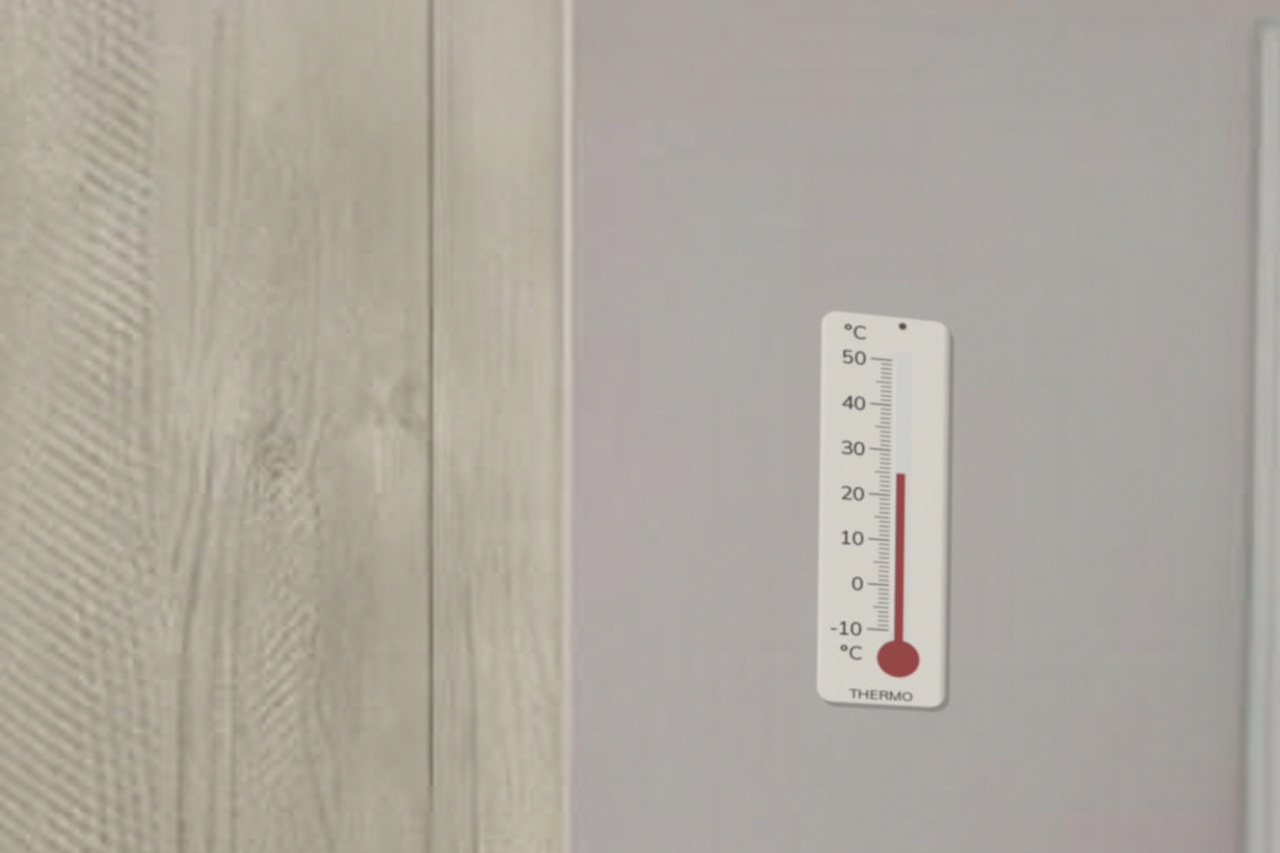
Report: 25 (°C)
